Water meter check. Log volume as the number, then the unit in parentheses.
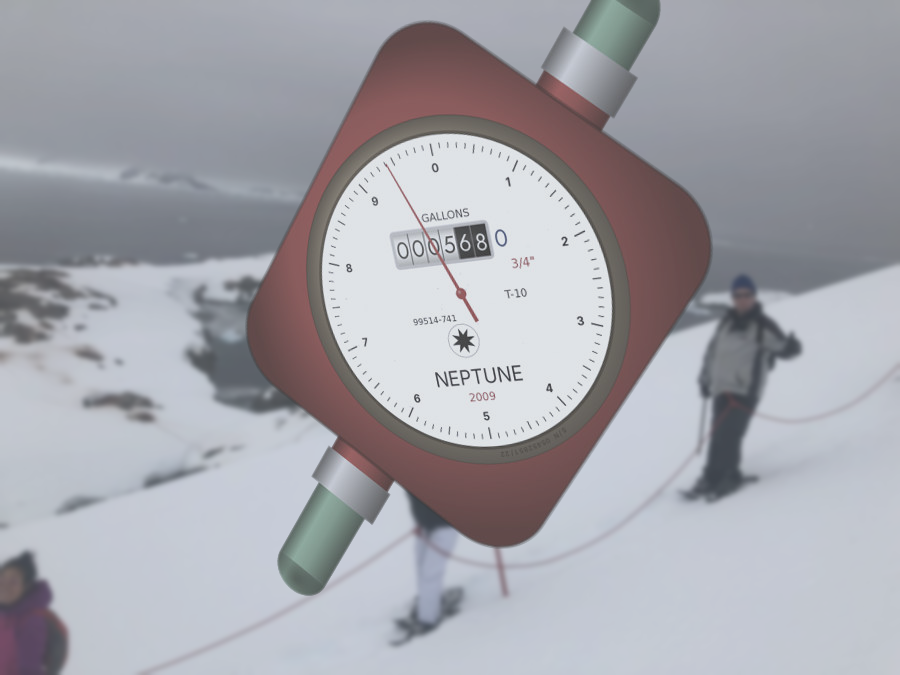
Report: 5679.4 (gal)
